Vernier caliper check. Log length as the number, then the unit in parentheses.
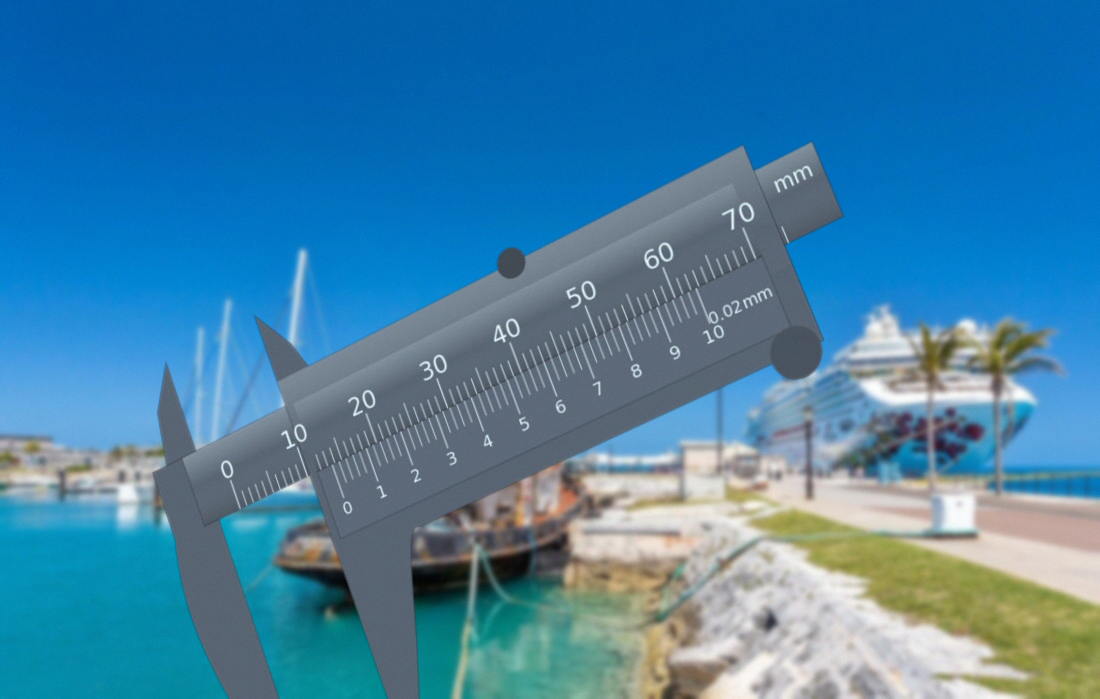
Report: 13.6 (mm)
